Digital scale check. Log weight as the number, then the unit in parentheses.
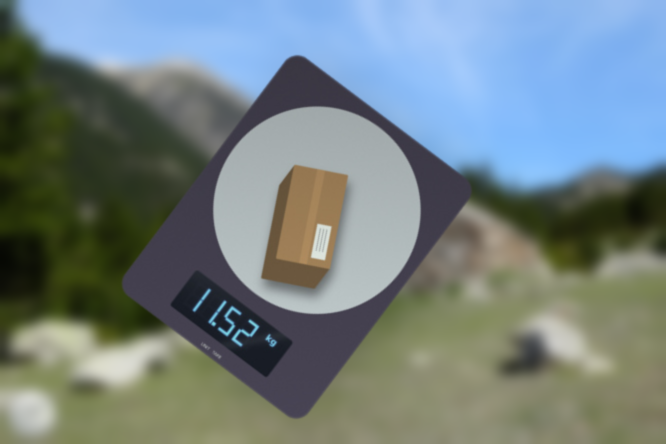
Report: 11.52 (kg)
